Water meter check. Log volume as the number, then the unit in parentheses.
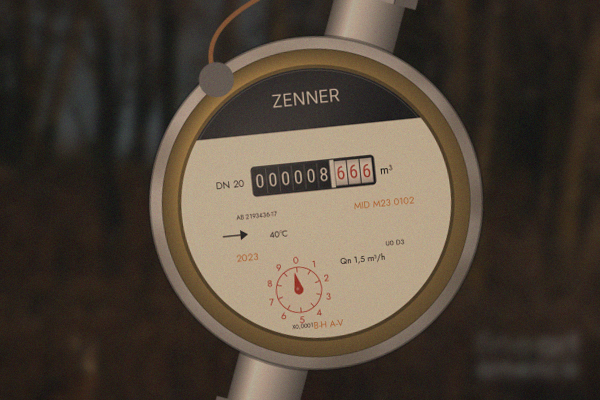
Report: 8.6659 (m³)
